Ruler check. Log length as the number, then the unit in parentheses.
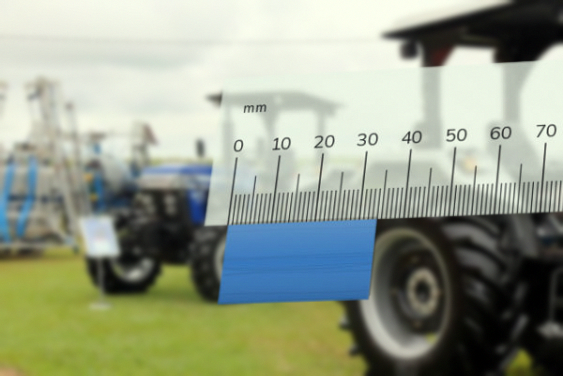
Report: 34 (mm)
